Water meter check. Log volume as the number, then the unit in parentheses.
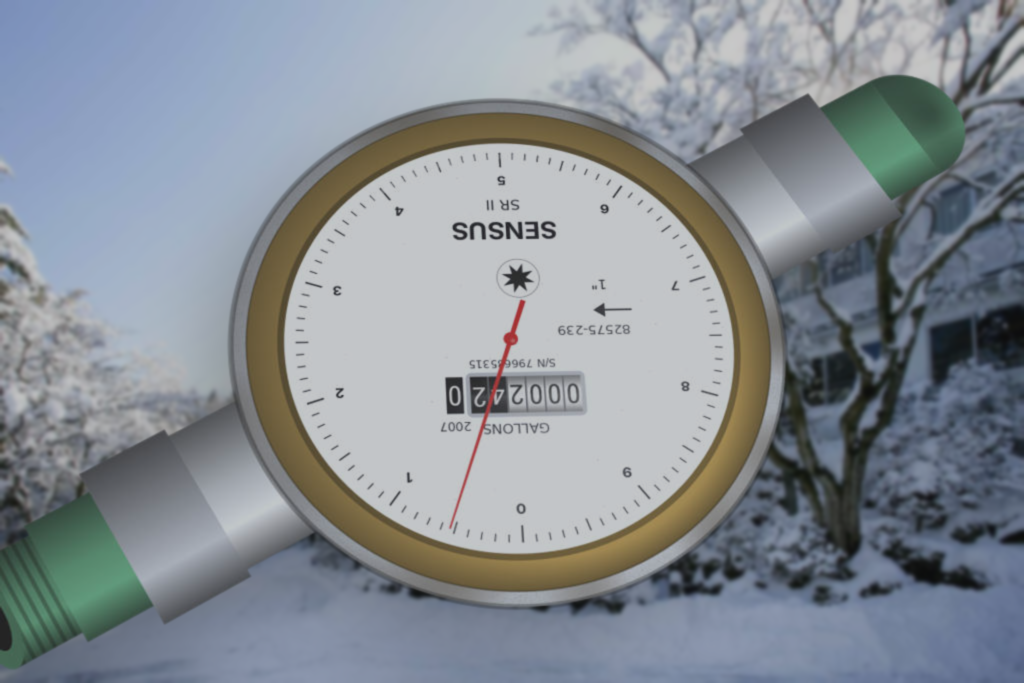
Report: 2420.5 (gal)
